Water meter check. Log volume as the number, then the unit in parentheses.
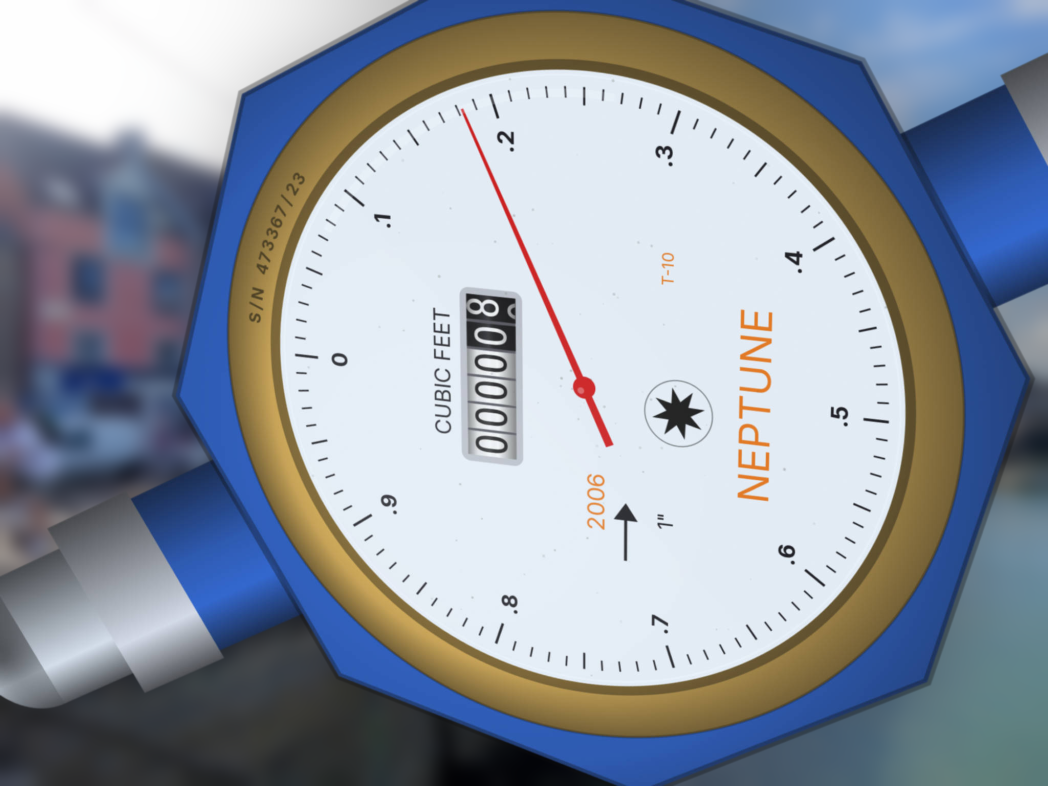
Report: 8.18 (ft³)
